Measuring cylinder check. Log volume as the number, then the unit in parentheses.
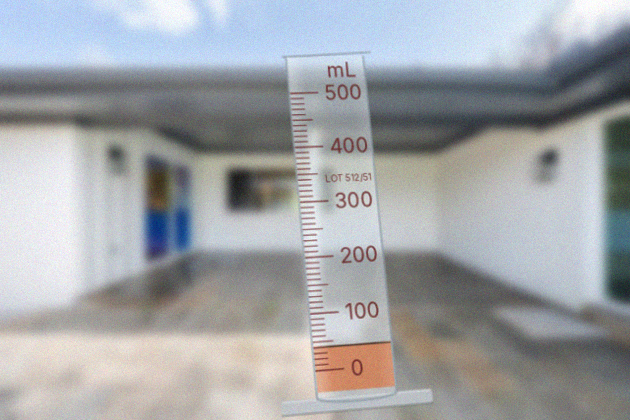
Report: 40 (mL)
